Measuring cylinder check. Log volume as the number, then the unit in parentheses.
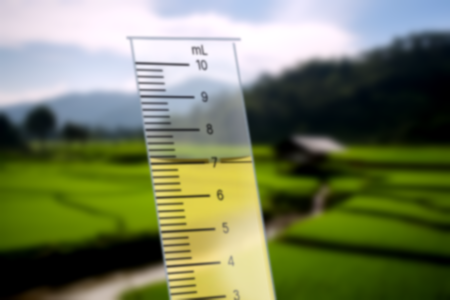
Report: 7 (mL)
